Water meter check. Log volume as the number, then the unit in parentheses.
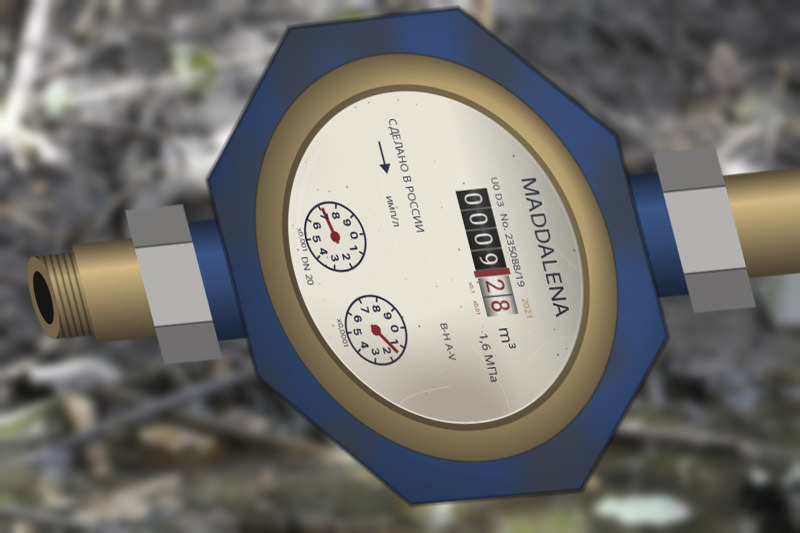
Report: 9.2871 (m³)
